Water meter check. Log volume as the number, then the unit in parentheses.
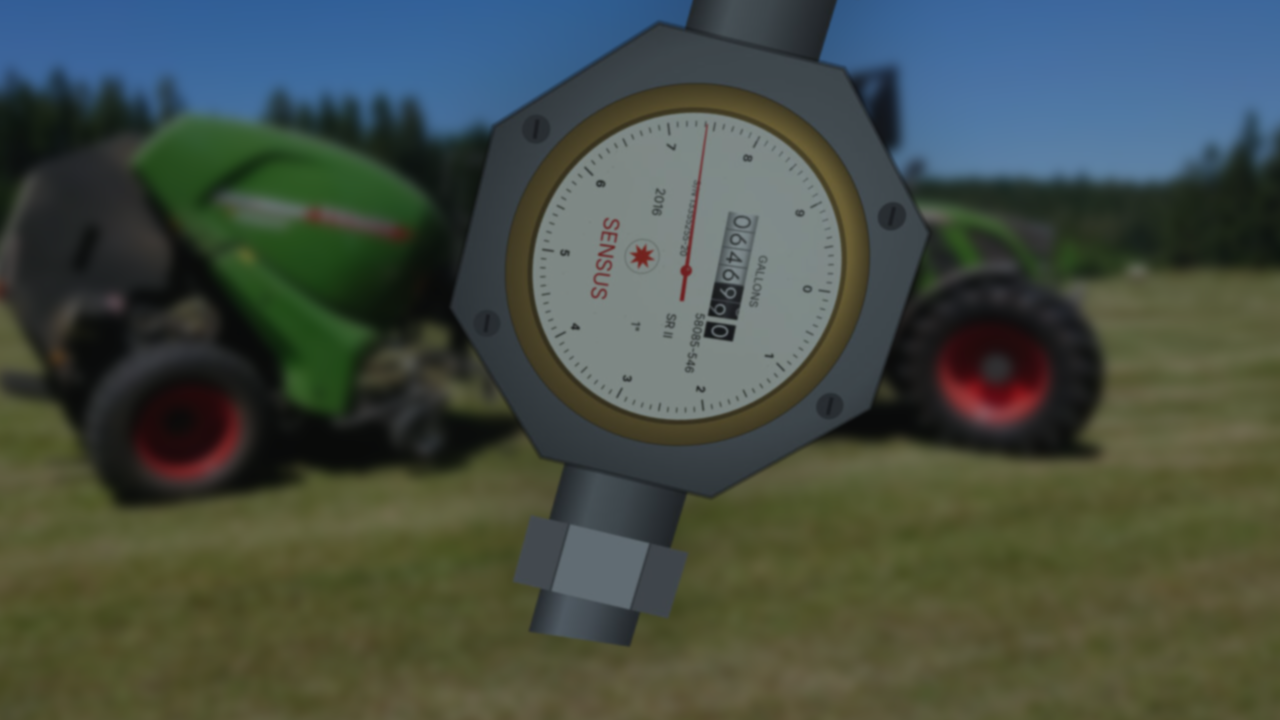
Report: 646987.4 (gal)
